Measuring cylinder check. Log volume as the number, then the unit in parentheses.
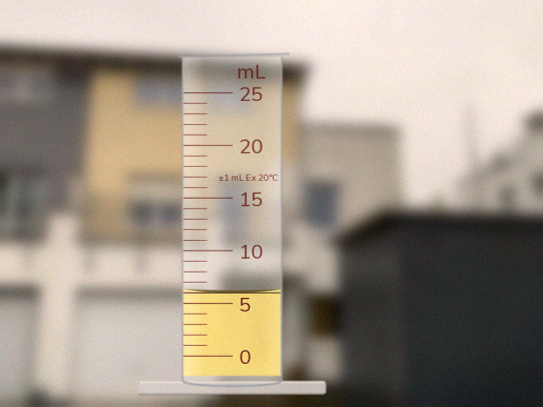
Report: 6 (mL)
